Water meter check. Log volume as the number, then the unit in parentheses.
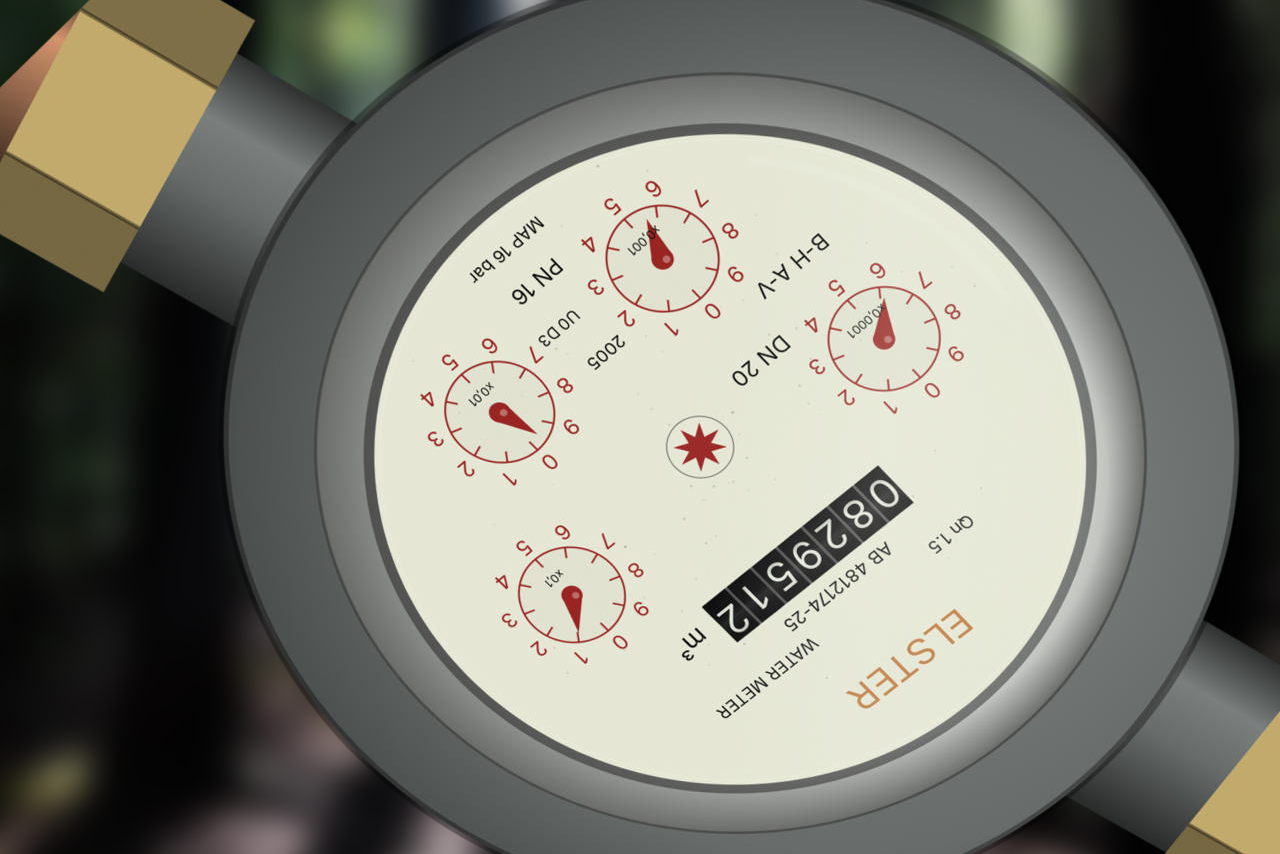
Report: 829512.0956 (m³)
